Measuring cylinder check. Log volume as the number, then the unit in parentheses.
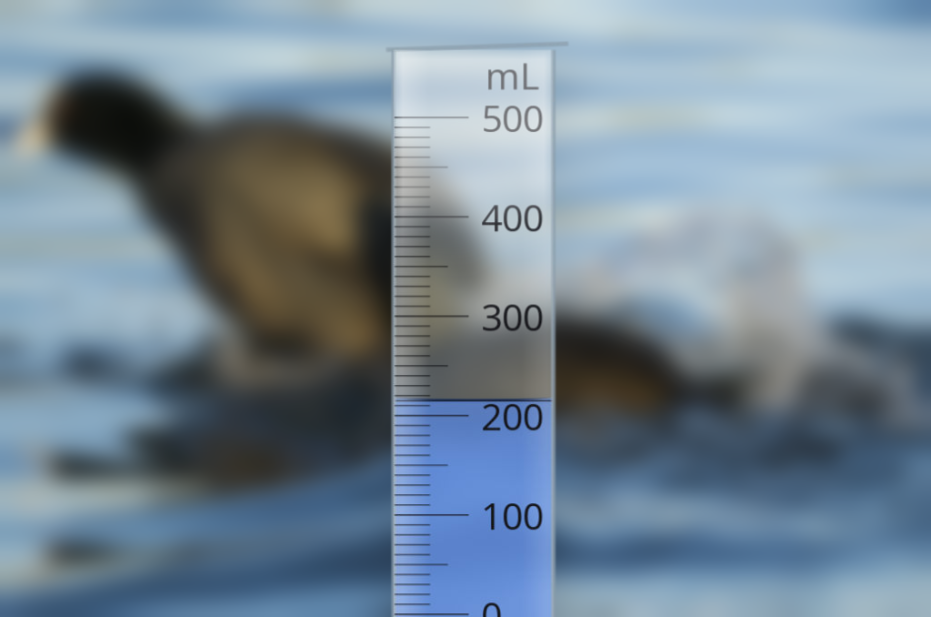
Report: 215 (mL)
